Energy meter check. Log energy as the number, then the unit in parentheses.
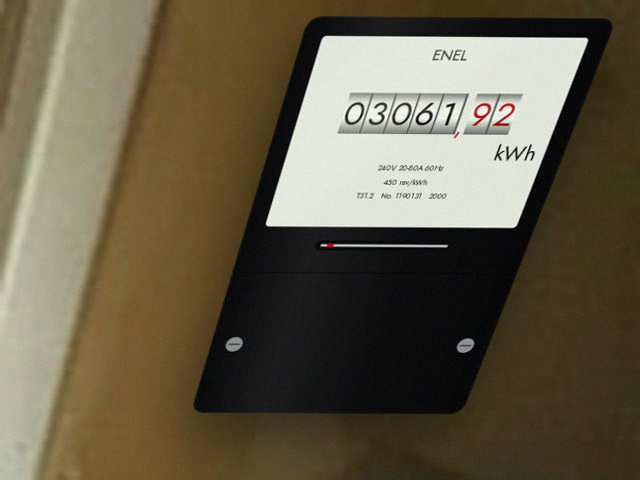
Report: 3061.92 (kWh)
